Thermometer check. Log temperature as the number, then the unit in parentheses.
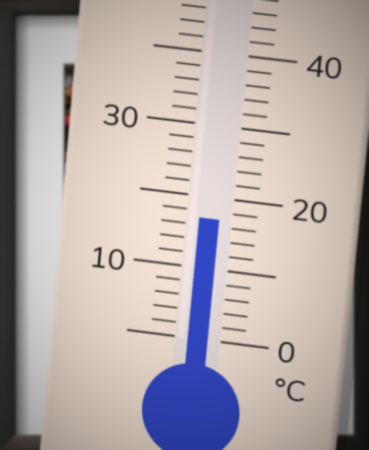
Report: 17 (°C)
